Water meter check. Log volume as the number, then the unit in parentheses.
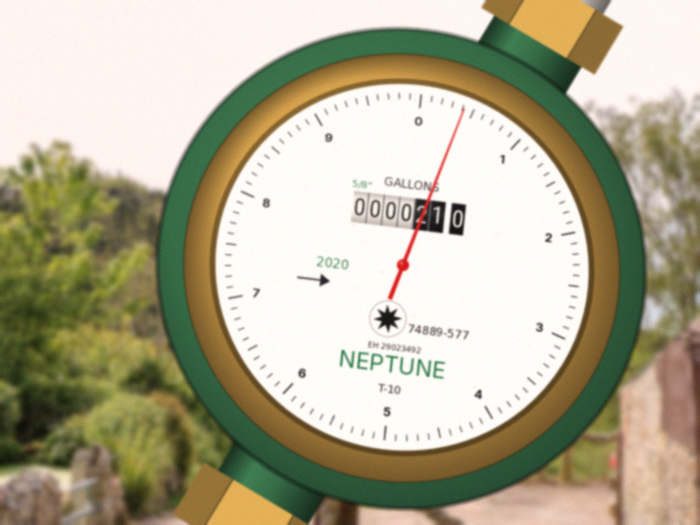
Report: 210.4 (gal)
